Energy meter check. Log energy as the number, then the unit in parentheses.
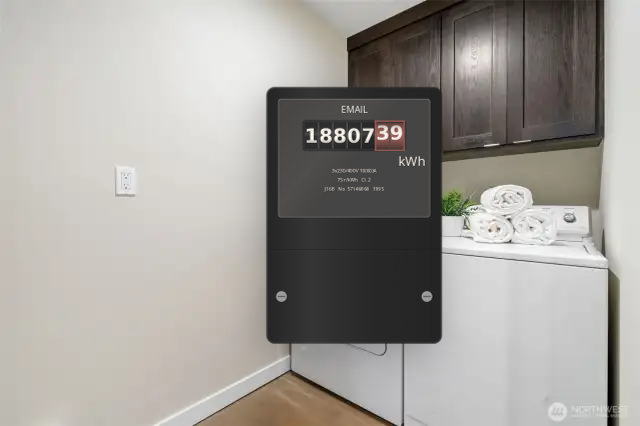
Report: 18807.39 (kWh)
